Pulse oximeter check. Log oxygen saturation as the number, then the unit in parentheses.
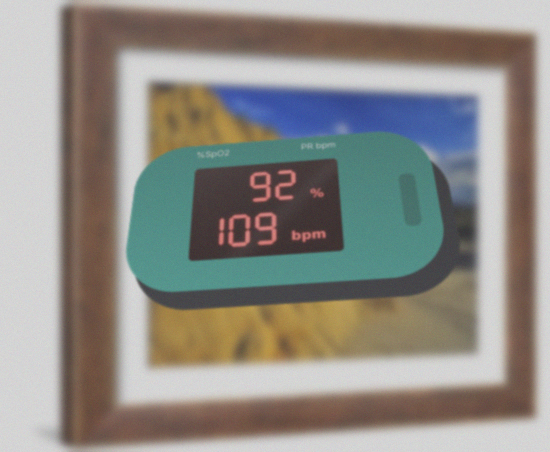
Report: 92 (%)
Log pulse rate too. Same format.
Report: 109 (bpm)
